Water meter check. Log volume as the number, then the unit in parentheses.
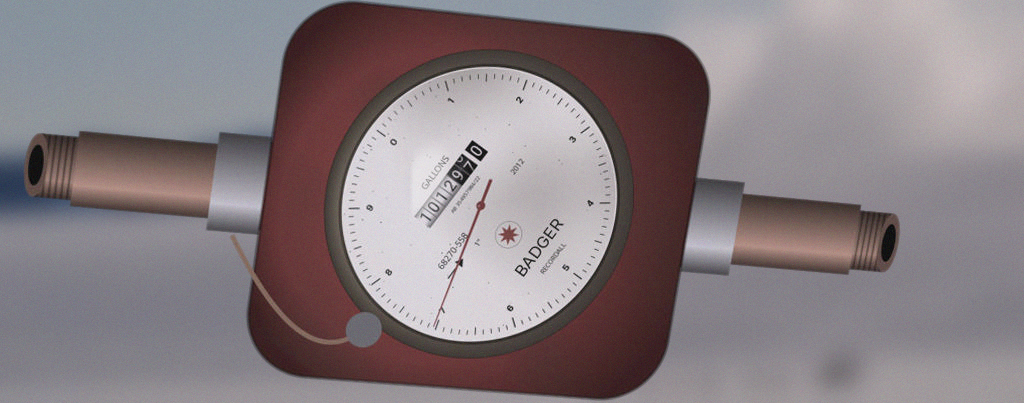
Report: 1012967.0 (gal)
